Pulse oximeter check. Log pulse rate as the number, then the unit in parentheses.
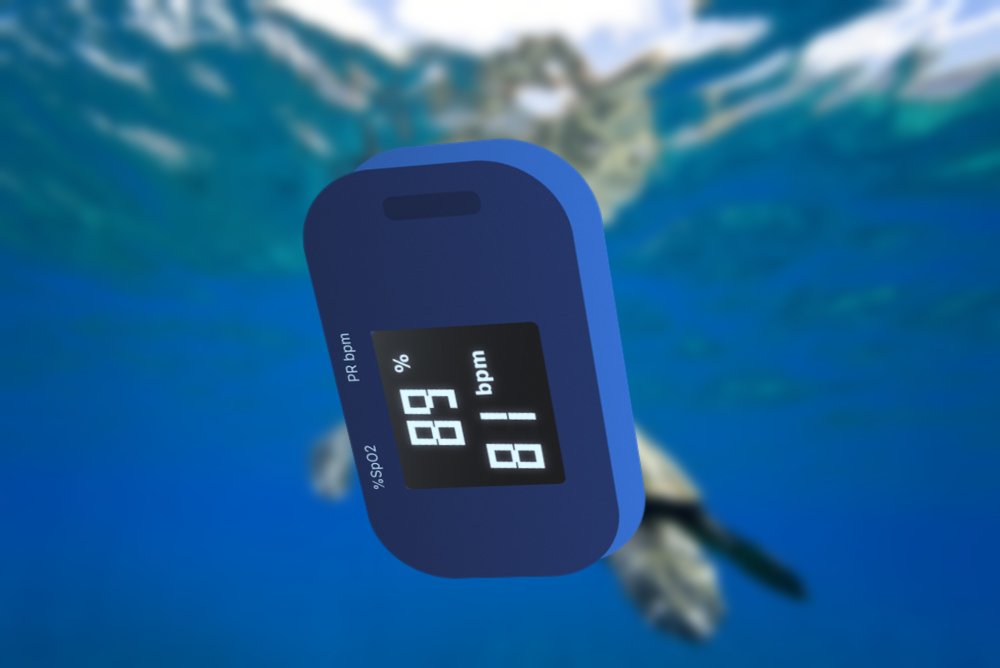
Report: 81 (bpm)
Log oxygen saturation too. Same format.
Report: 89 (%)
